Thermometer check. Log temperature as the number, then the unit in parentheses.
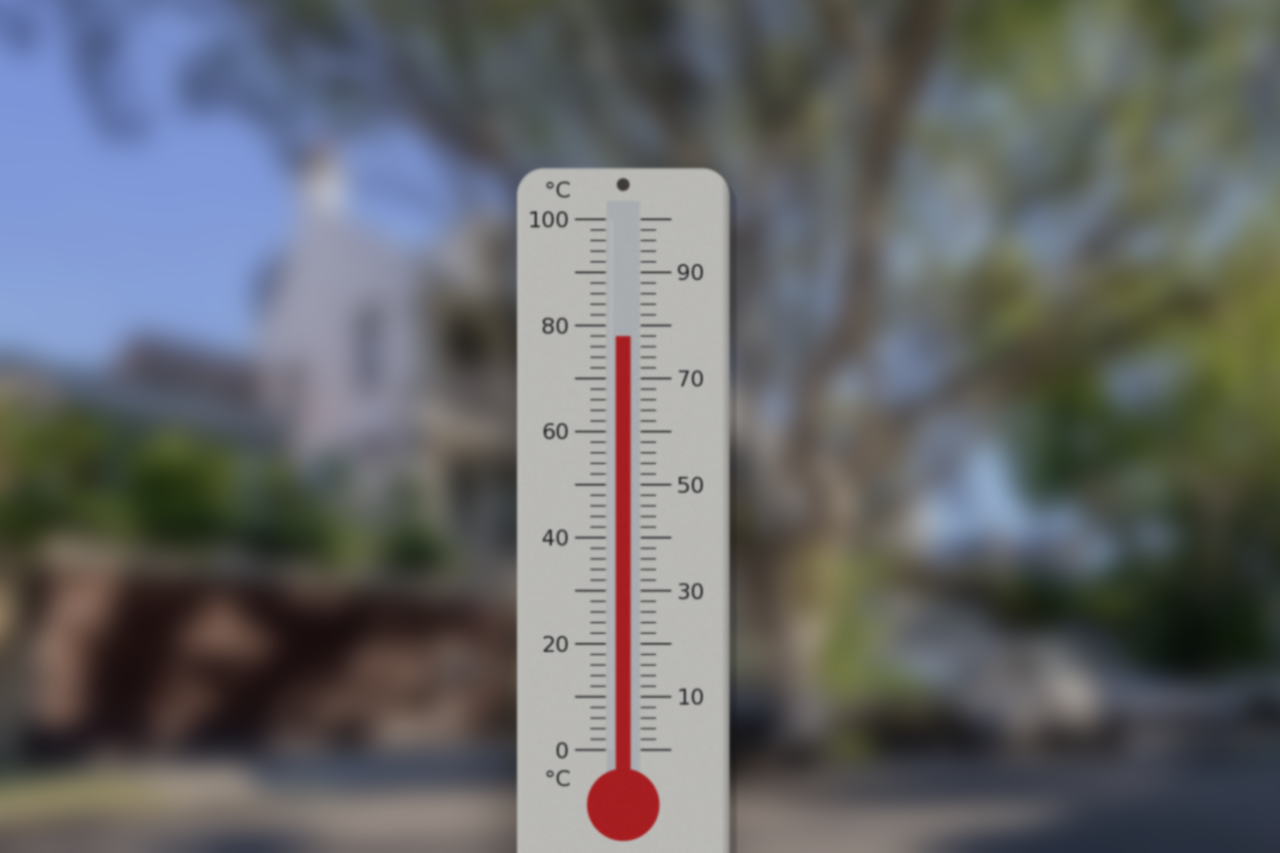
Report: 78 (°C)
